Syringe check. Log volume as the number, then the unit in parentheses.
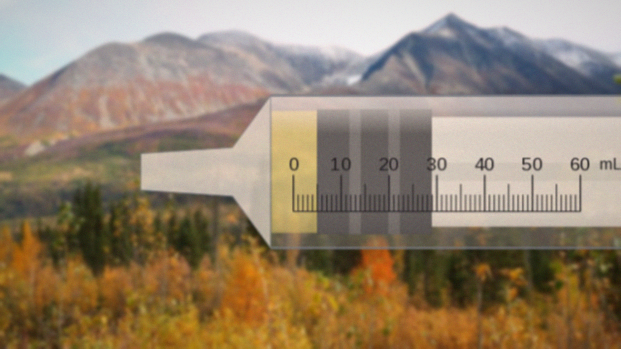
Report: 5 (mL)
